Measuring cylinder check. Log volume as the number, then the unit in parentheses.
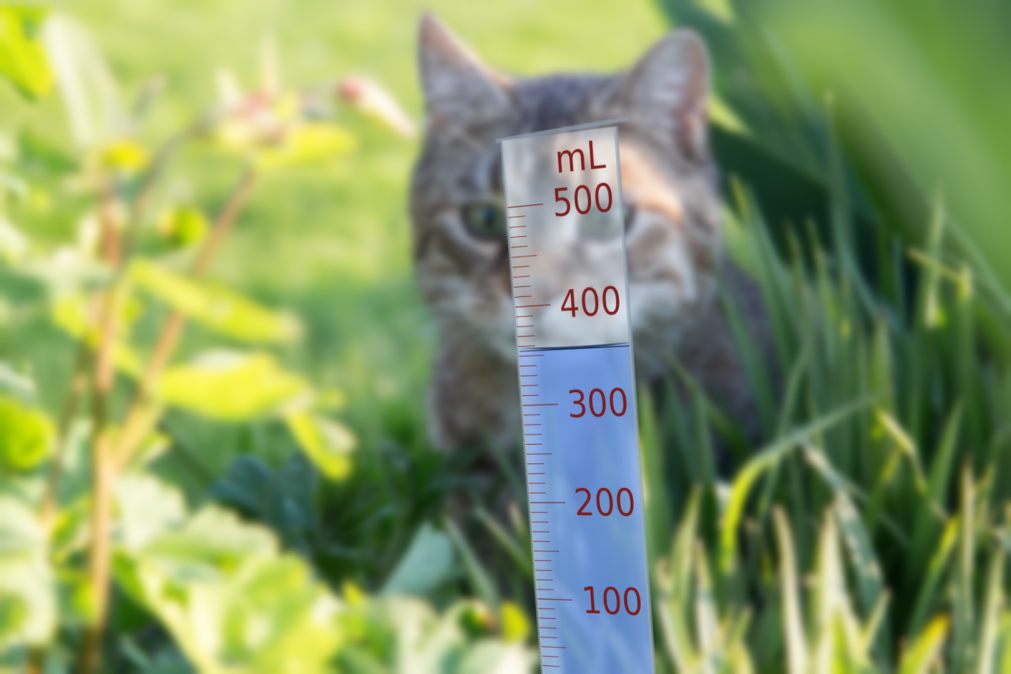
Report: 355 (mL)
